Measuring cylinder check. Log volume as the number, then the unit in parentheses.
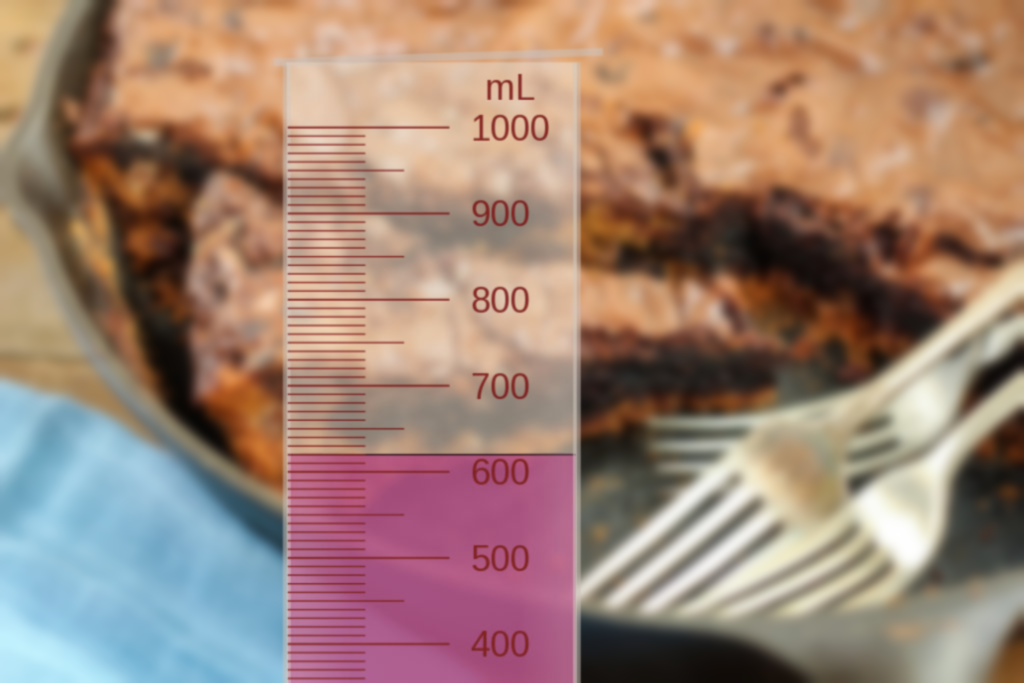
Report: 620 (mL)
